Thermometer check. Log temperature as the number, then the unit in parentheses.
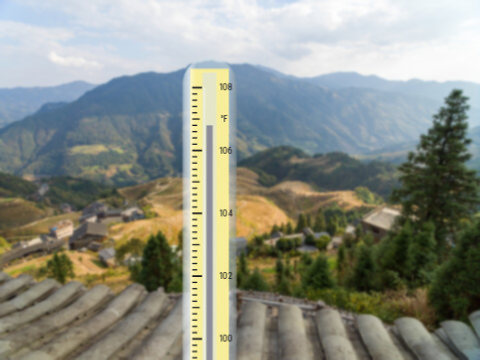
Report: 106.8 (°F)
